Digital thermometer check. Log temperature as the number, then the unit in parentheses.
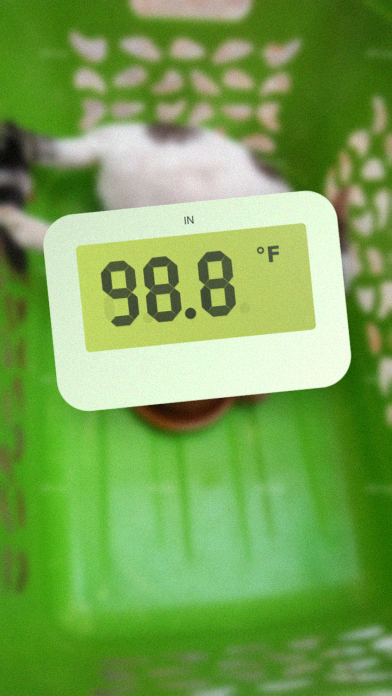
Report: 98.8 (°F)
